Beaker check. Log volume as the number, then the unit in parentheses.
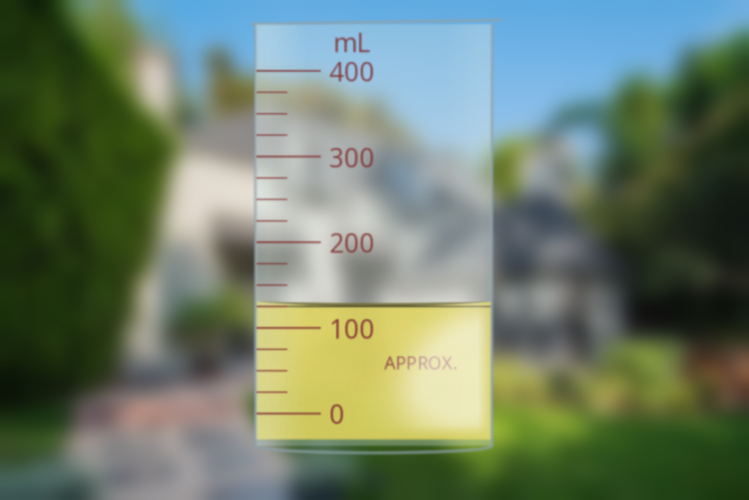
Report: 125 (mL)
